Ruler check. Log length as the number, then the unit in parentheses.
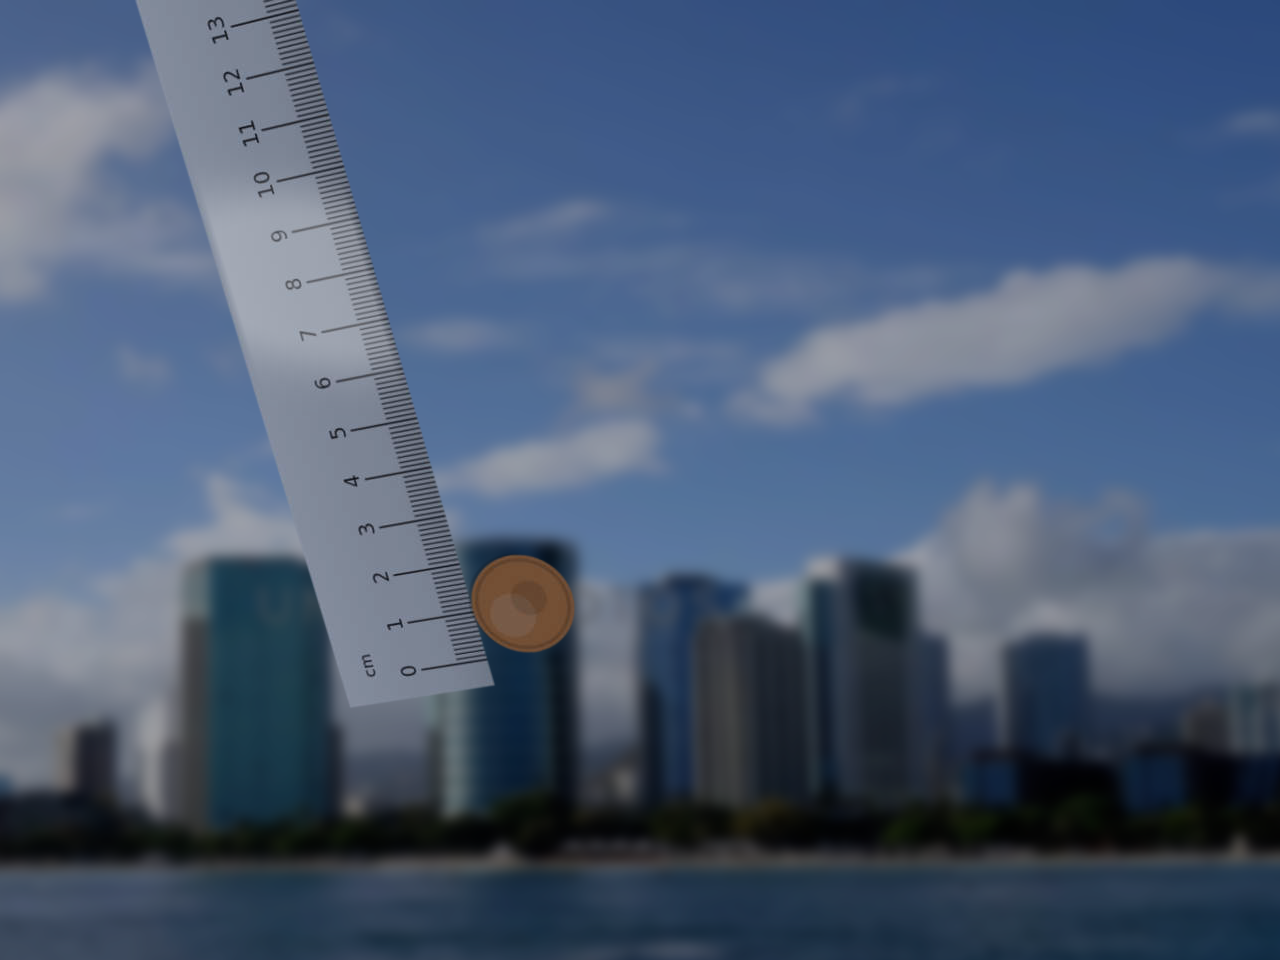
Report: 2 (cm)
